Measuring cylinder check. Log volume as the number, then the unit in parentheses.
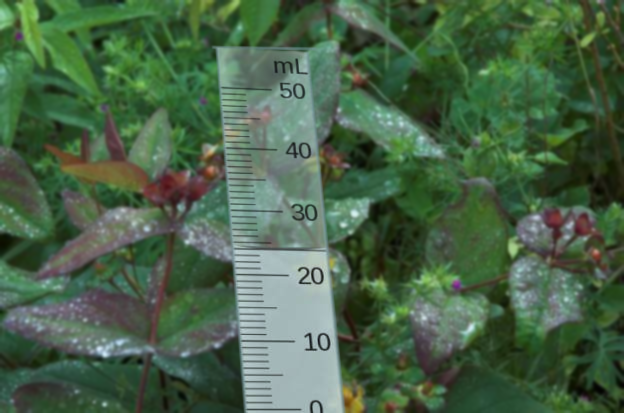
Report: 24 (mL)
